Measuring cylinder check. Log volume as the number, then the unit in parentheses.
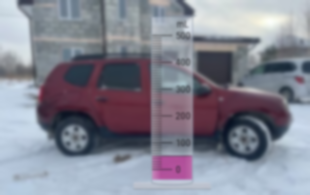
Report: 50 (mL)
